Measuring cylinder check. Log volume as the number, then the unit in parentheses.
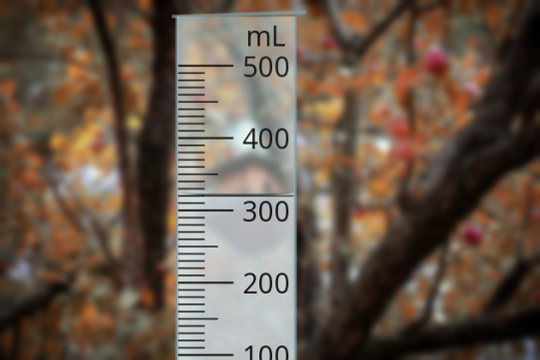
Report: 320 (mL)
